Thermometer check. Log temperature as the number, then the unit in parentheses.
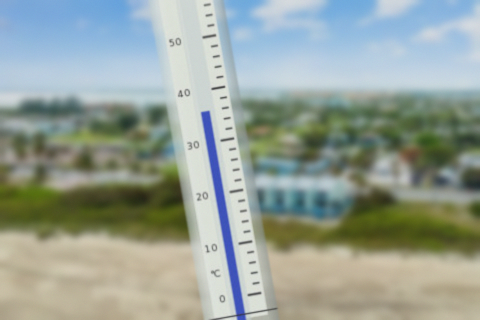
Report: 36 (°C)
